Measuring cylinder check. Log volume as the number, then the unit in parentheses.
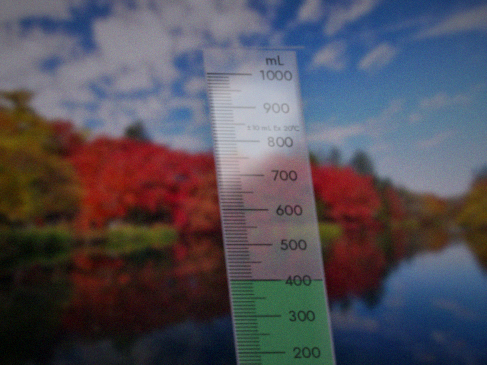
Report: 400 (mL)
